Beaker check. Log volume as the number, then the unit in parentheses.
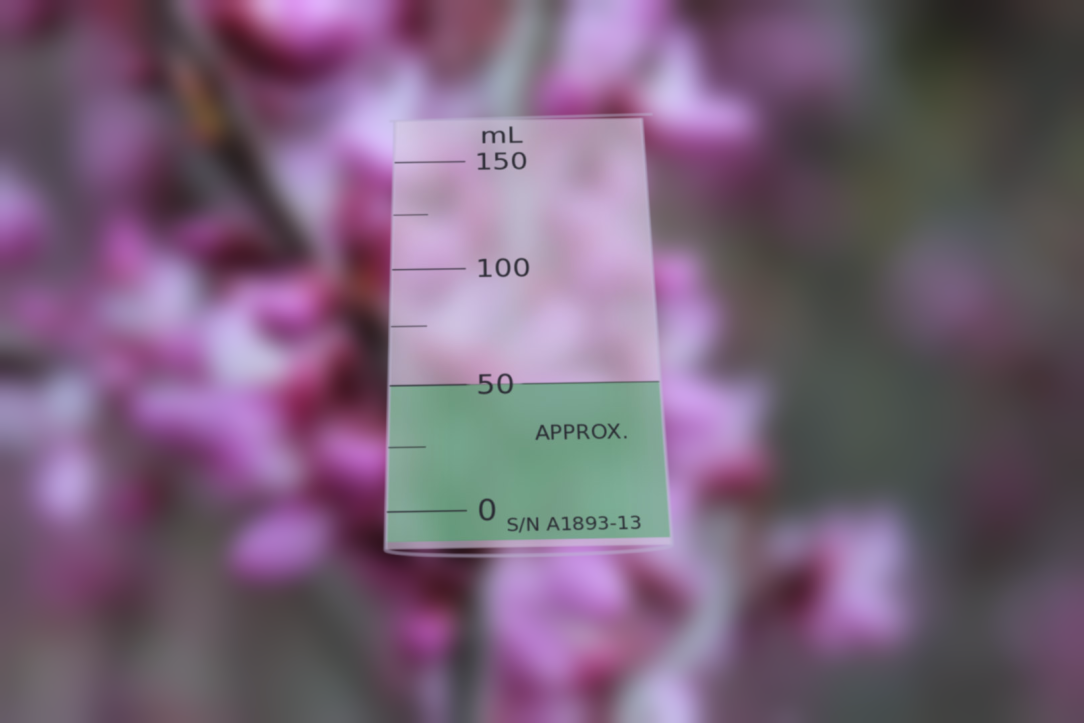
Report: 50 (mL)
